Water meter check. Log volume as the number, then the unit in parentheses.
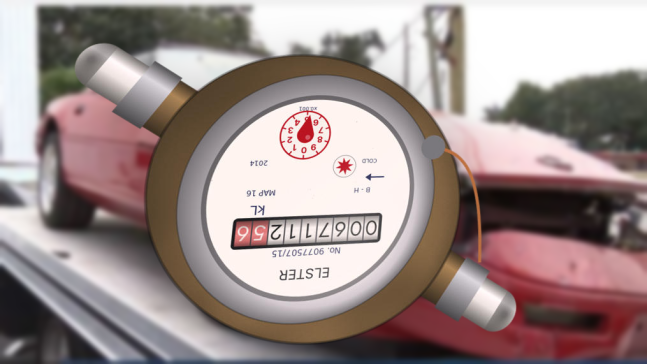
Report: 67112.565 (kL)
